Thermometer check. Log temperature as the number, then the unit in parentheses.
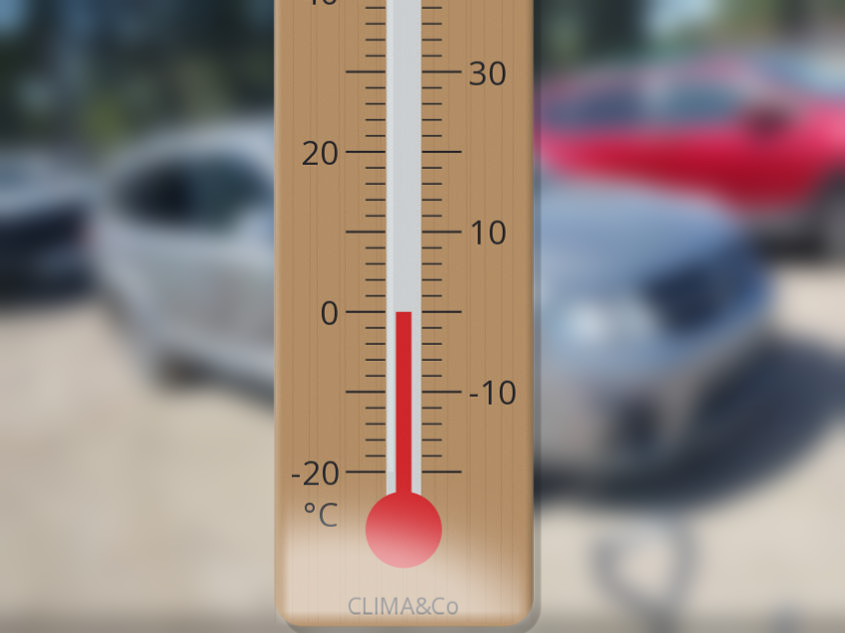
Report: 0 (°C)
